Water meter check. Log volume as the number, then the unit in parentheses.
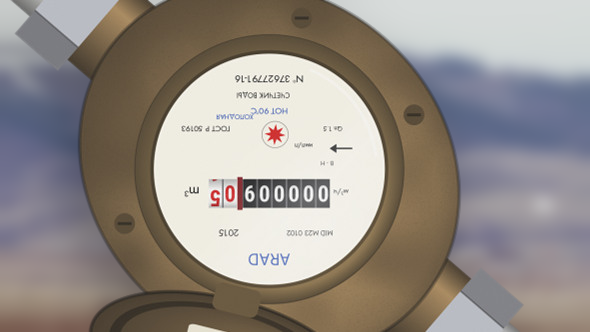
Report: 9.05 (m³)
